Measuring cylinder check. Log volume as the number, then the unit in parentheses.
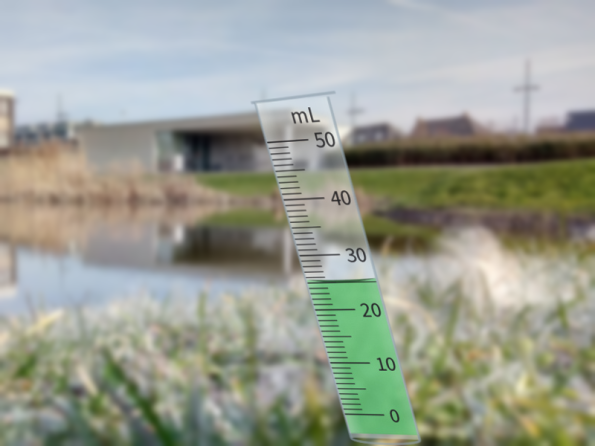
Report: 25 (mL)
